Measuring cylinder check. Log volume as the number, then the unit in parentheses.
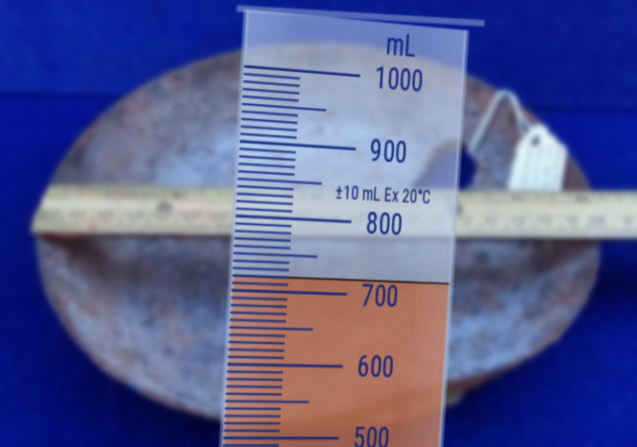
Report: 720 (mL)
